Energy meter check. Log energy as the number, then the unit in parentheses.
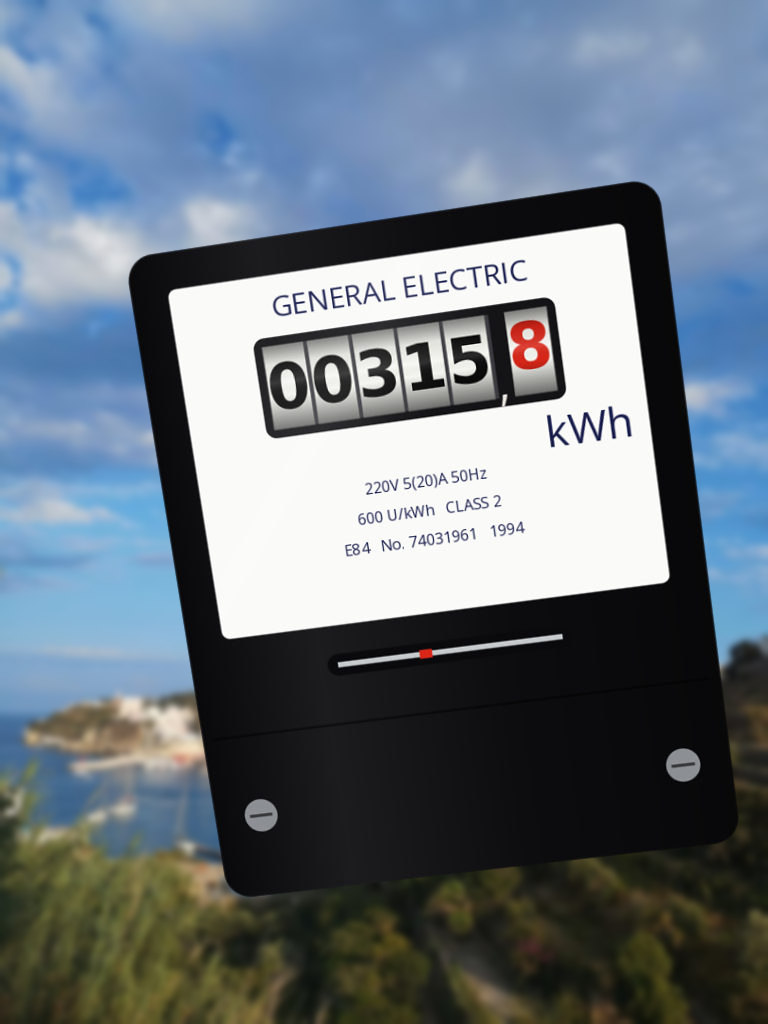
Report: 315.8 (kWh)
